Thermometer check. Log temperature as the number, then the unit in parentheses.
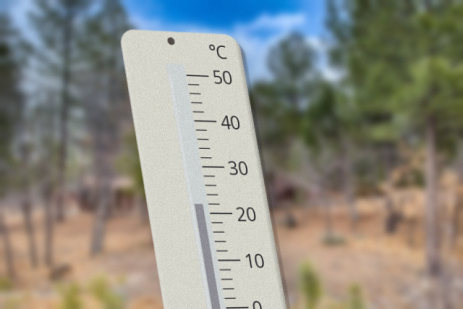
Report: 22 (°C)
